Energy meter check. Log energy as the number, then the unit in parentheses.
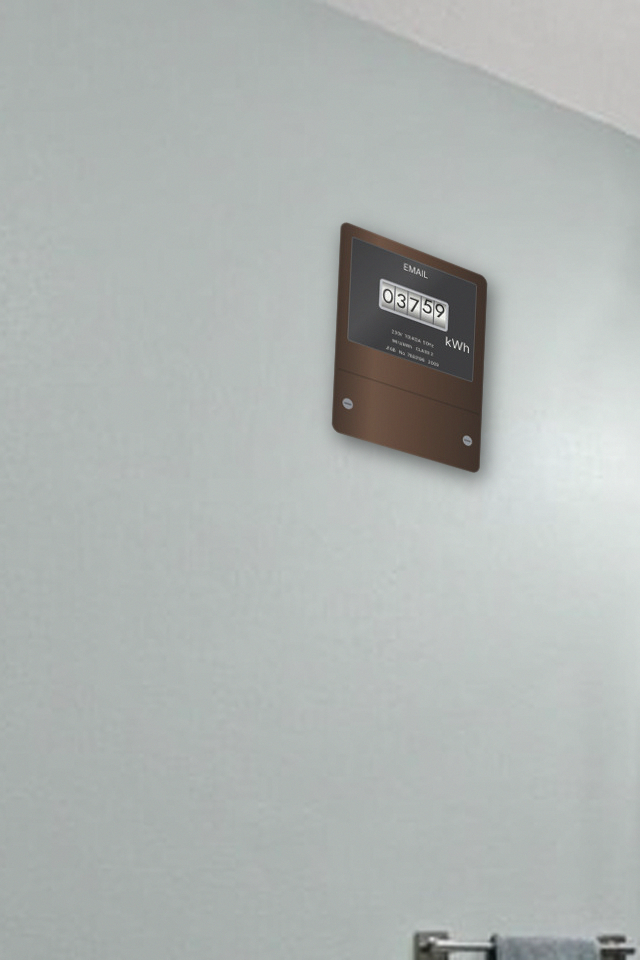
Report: 3759 (kWh)
